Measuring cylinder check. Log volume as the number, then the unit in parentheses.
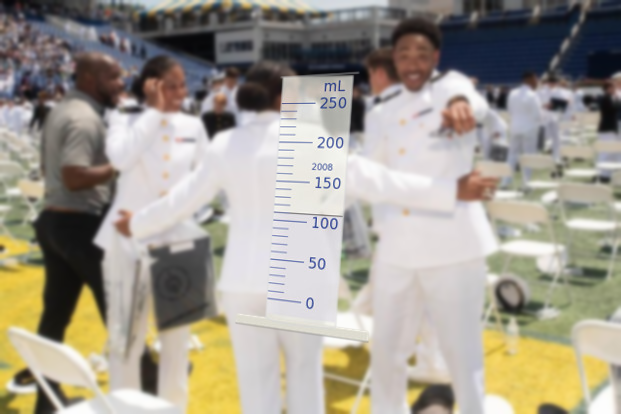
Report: 110 (mL)
